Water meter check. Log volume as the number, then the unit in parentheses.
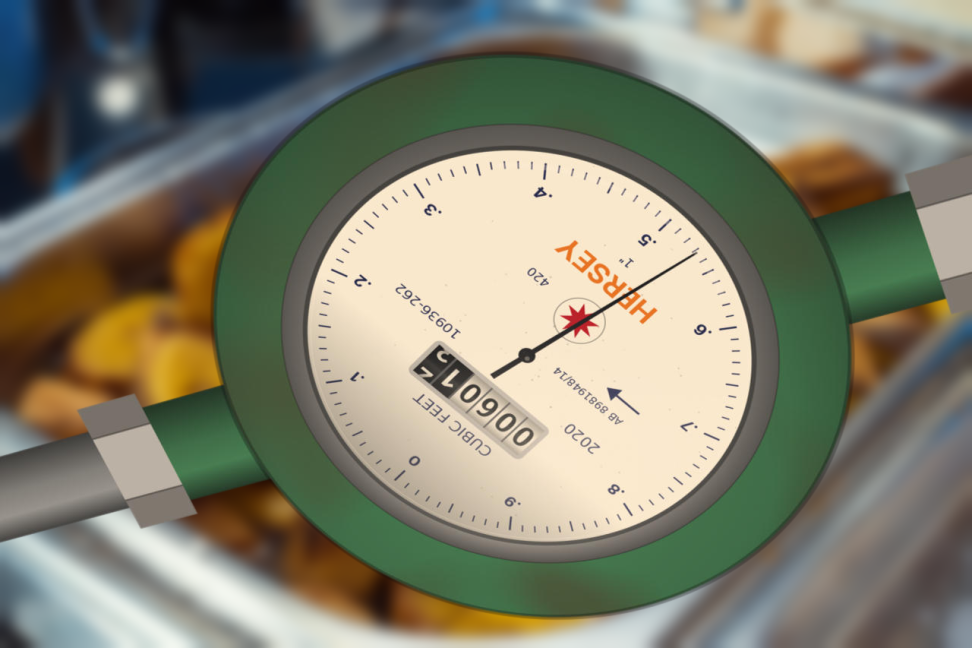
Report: 6012.53 (ft³)
